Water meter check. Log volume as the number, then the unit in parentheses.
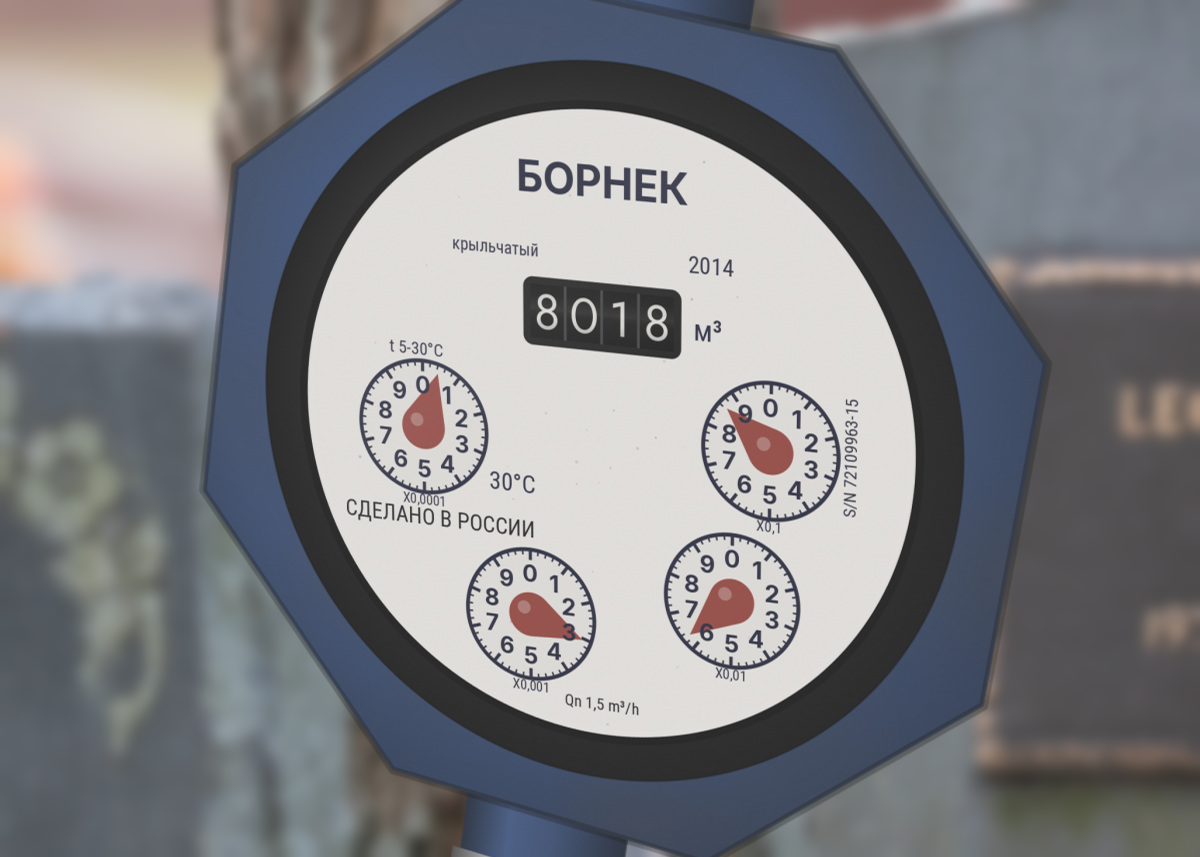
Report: 8018.8630 (m³)
